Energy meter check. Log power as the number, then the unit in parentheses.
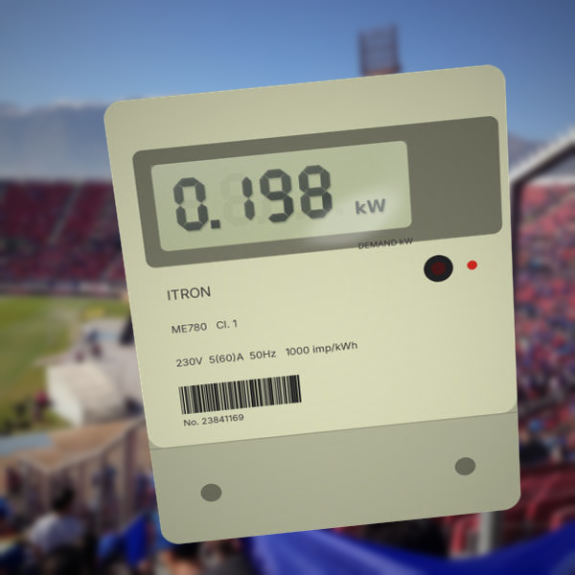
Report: 0.198 (kW)
